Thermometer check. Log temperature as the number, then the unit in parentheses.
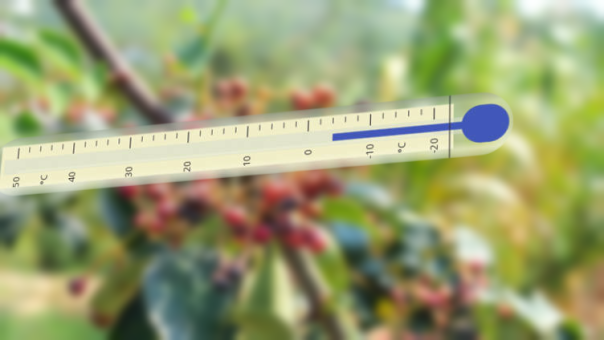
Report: -4 (°C)
